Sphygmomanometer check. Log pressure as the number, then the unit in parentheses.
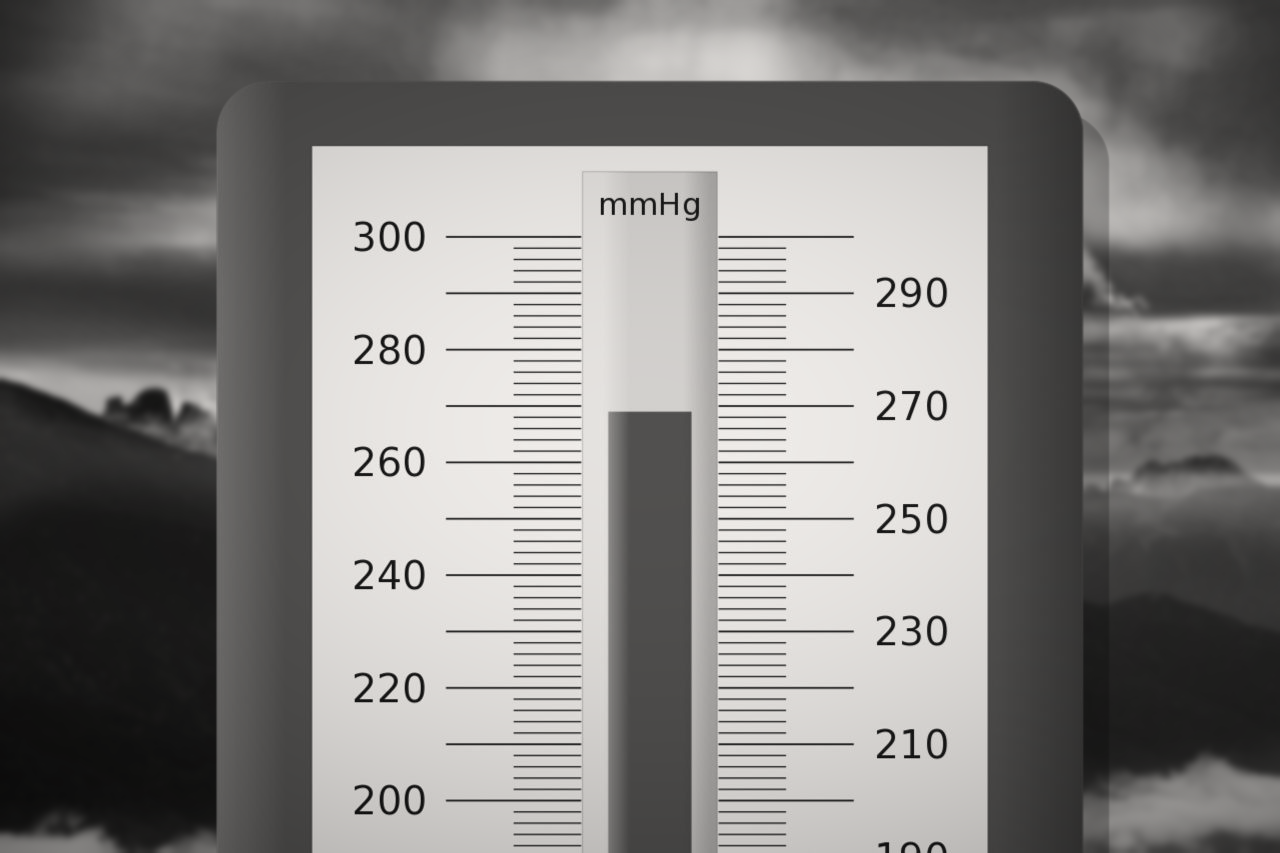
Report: 269 (mmHg)
